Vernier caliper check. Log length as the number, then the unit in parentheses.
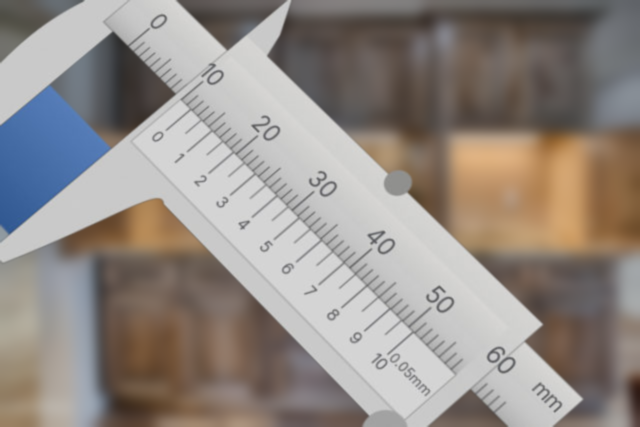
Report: 11.8 (mm)
